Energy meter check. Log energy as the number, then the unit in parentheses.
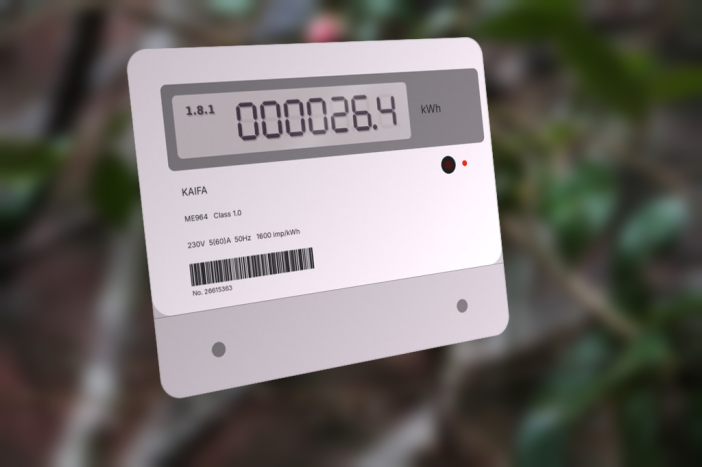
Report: 26.4 (kWh)
